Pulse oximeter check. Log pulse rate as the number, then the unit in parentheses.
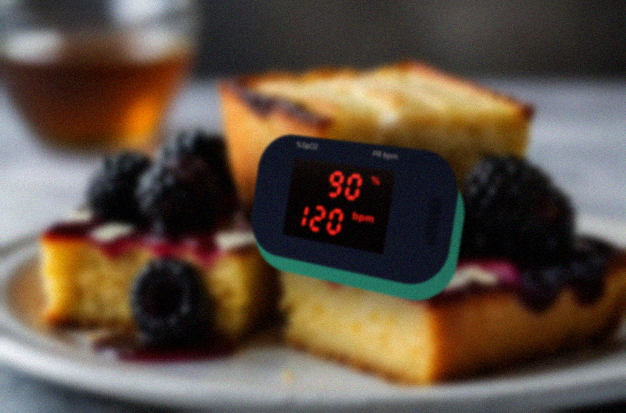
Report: 120 (bpm)
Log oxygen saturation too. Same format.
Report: 90 (%)
